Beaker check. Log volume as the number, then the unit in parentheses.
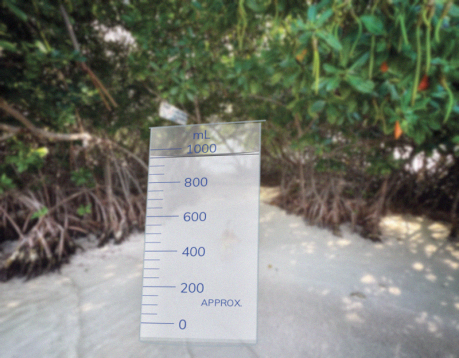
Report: 950 (mL)
